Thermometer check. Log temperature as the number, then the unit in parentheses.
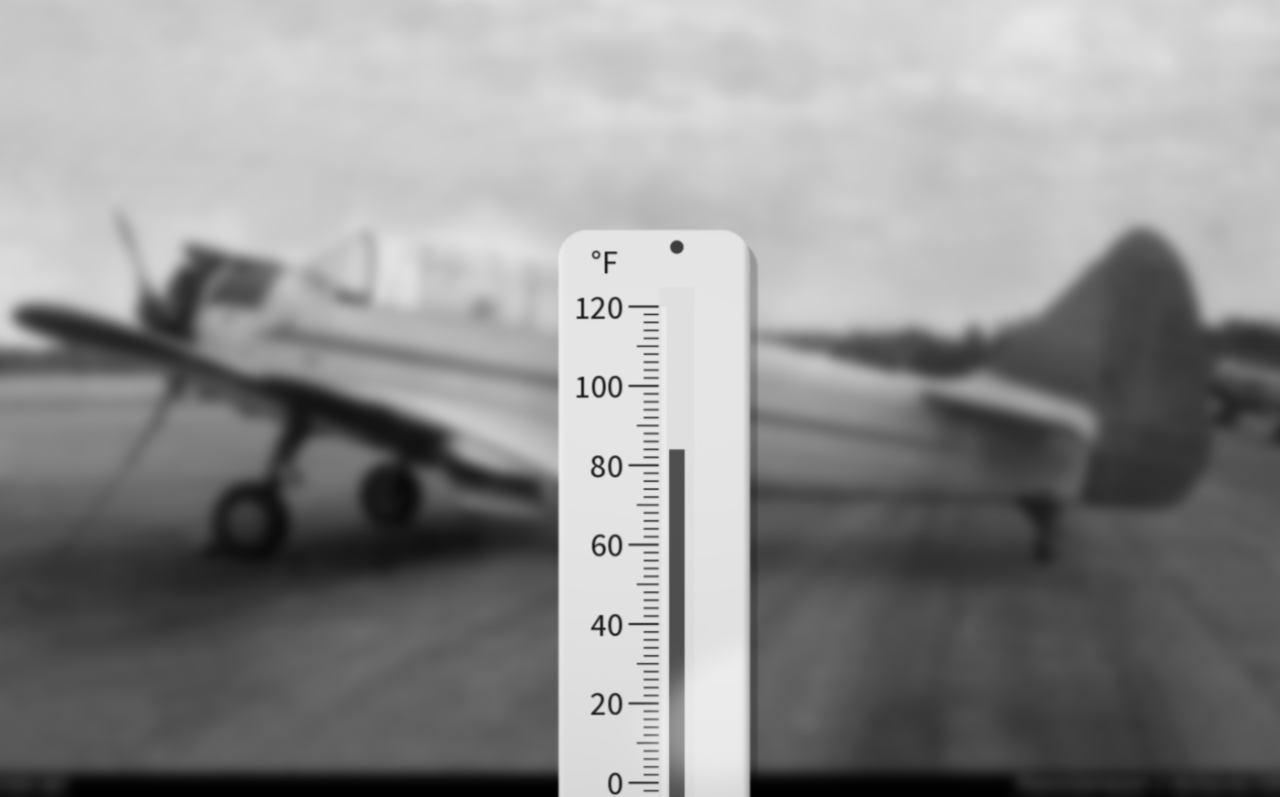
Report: 84 (°F)
